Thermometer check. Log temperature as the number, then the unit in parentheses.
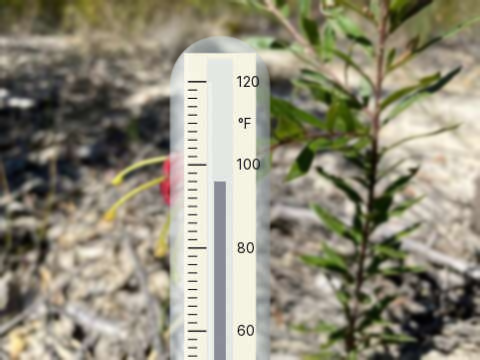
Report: 96 (°F)
